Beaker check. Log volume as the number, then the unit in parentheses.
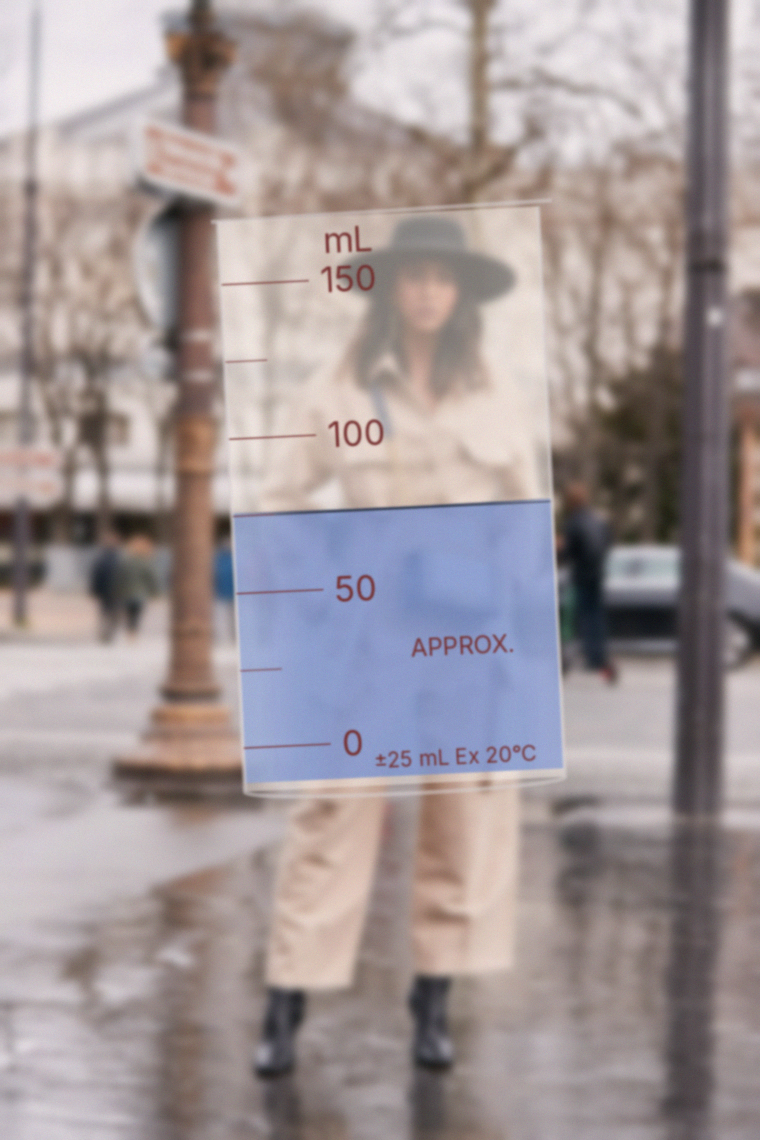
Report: 75 (mL)
